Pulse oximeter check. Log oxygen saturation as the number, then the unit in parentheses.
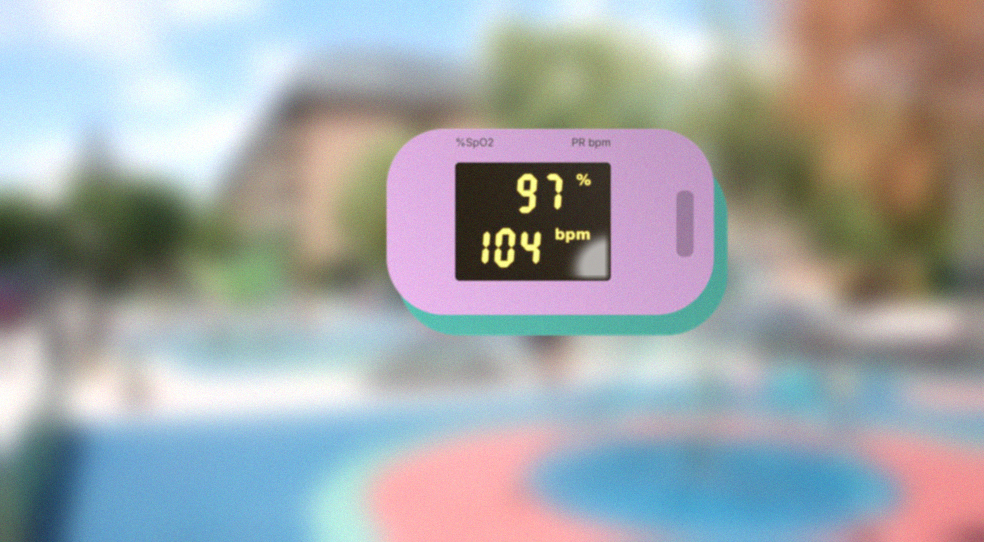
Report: 97 (%)
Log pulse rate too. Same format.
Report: 104 (bpm)
